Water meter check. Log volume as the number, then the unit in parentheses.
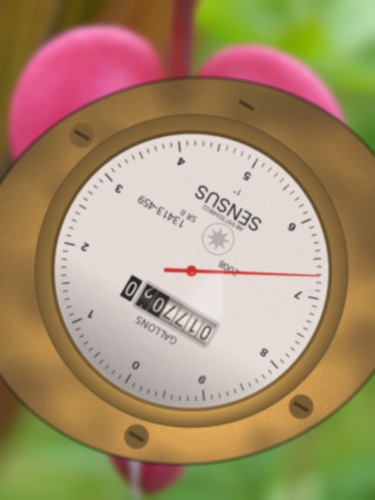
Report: 177016.7 (gal)
